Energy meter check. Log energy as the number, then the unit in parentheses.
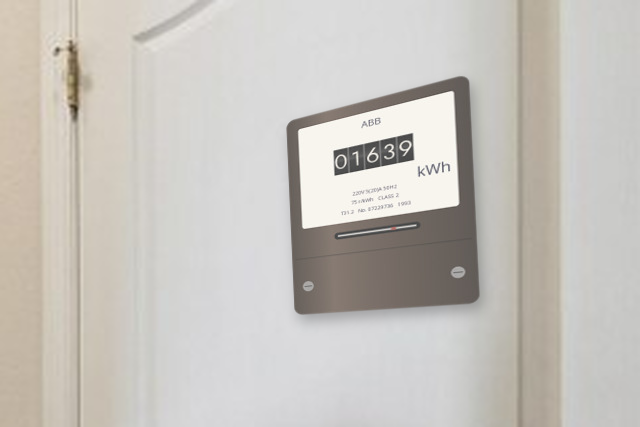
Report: 1639 (kWh)
